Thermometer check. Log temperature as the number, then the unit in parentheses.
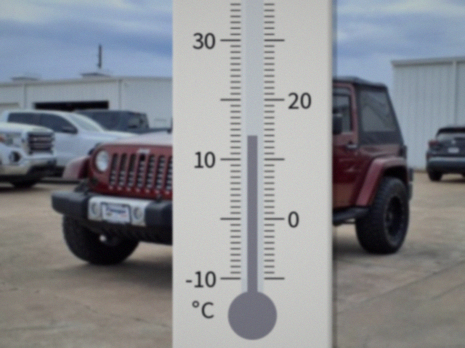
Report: 14 (°C)
